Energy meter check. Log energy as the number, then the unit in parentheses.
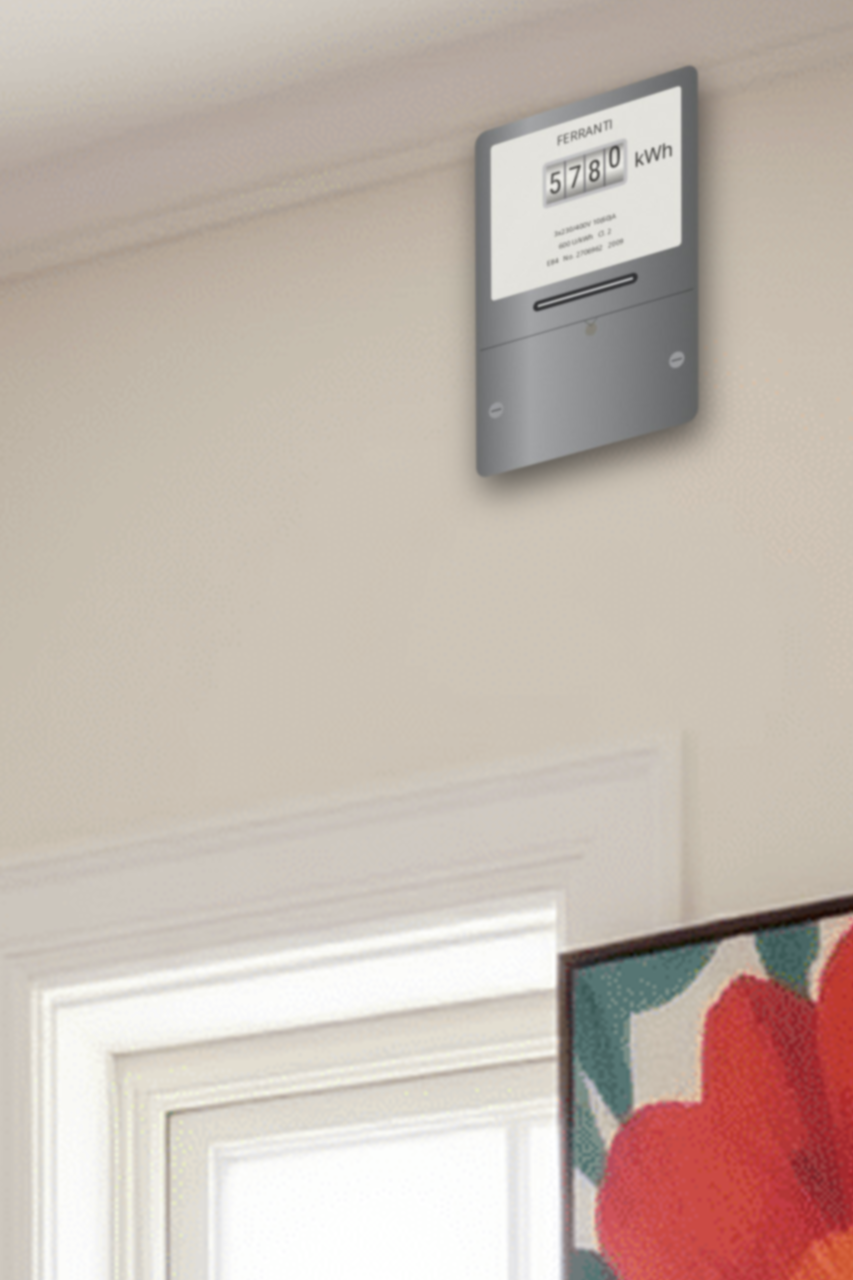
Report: 5780 (kWh)
